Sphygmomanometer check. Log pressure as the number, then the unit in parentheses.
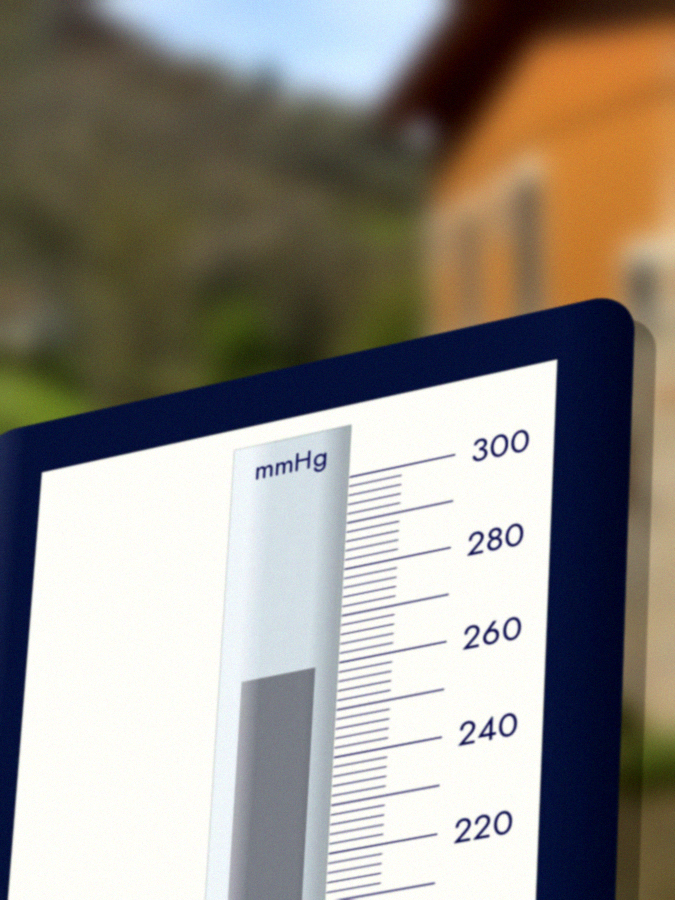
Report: 260 (mmHg)
